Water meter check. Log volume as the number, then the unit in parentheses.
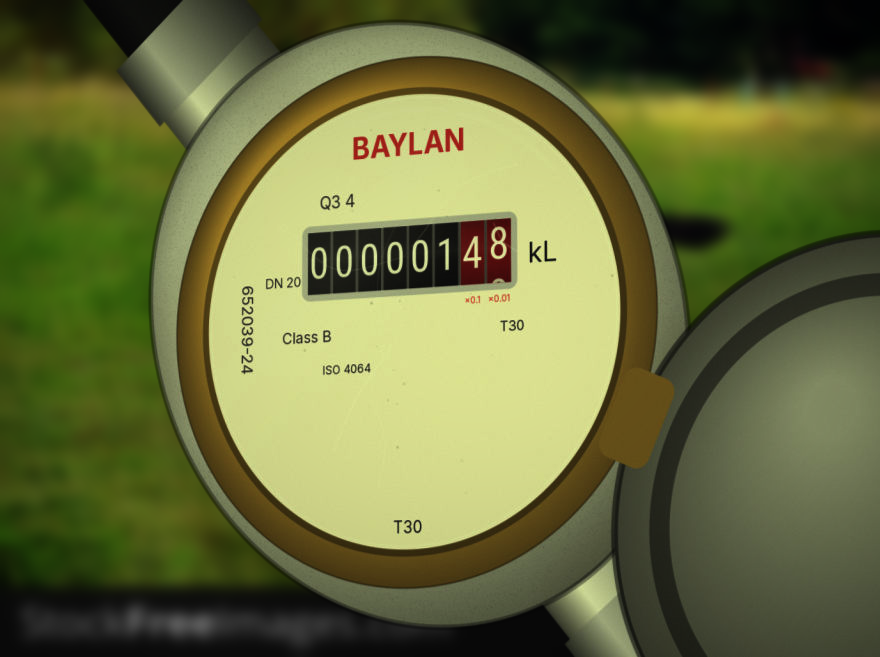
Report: 1.48 (kL)
